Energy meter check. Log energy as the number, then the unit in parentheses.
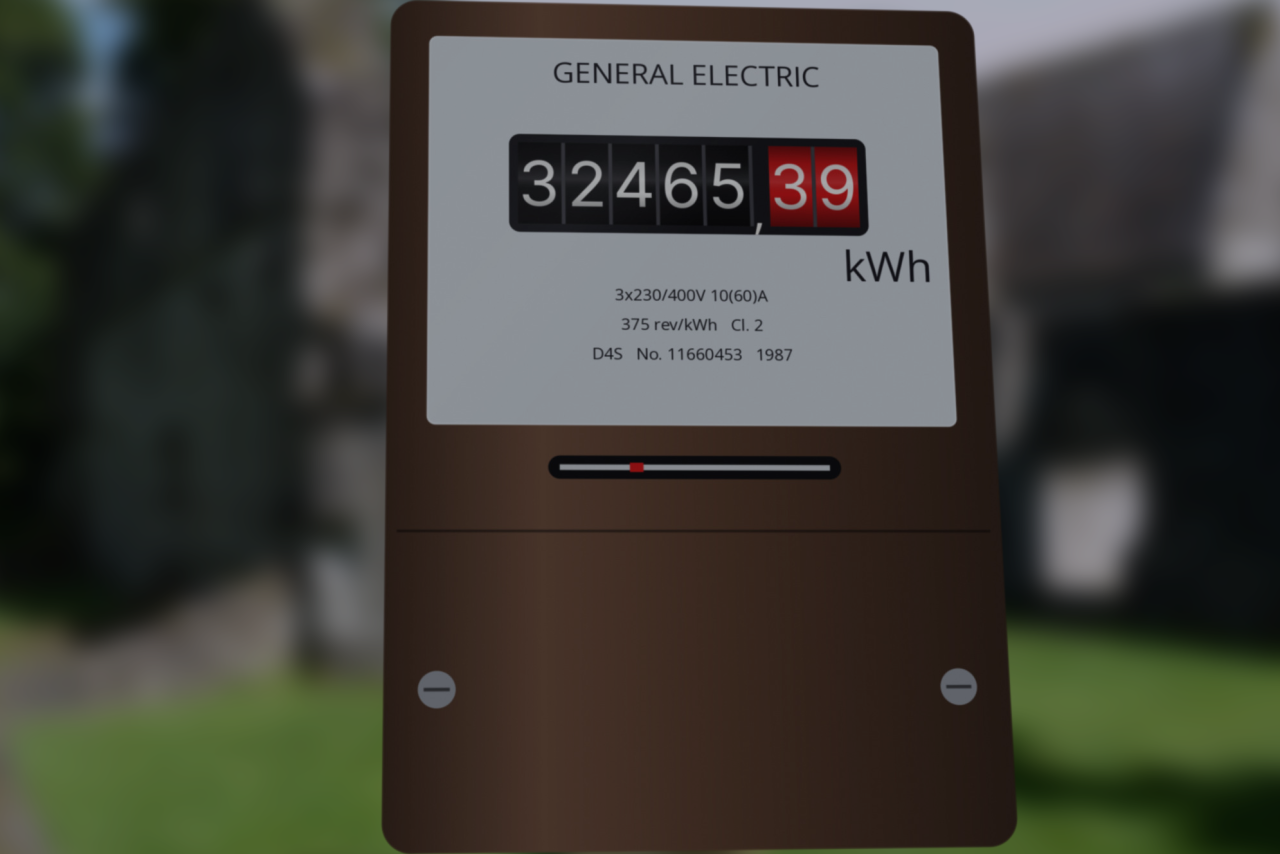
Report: 32465.39 (kWh)
